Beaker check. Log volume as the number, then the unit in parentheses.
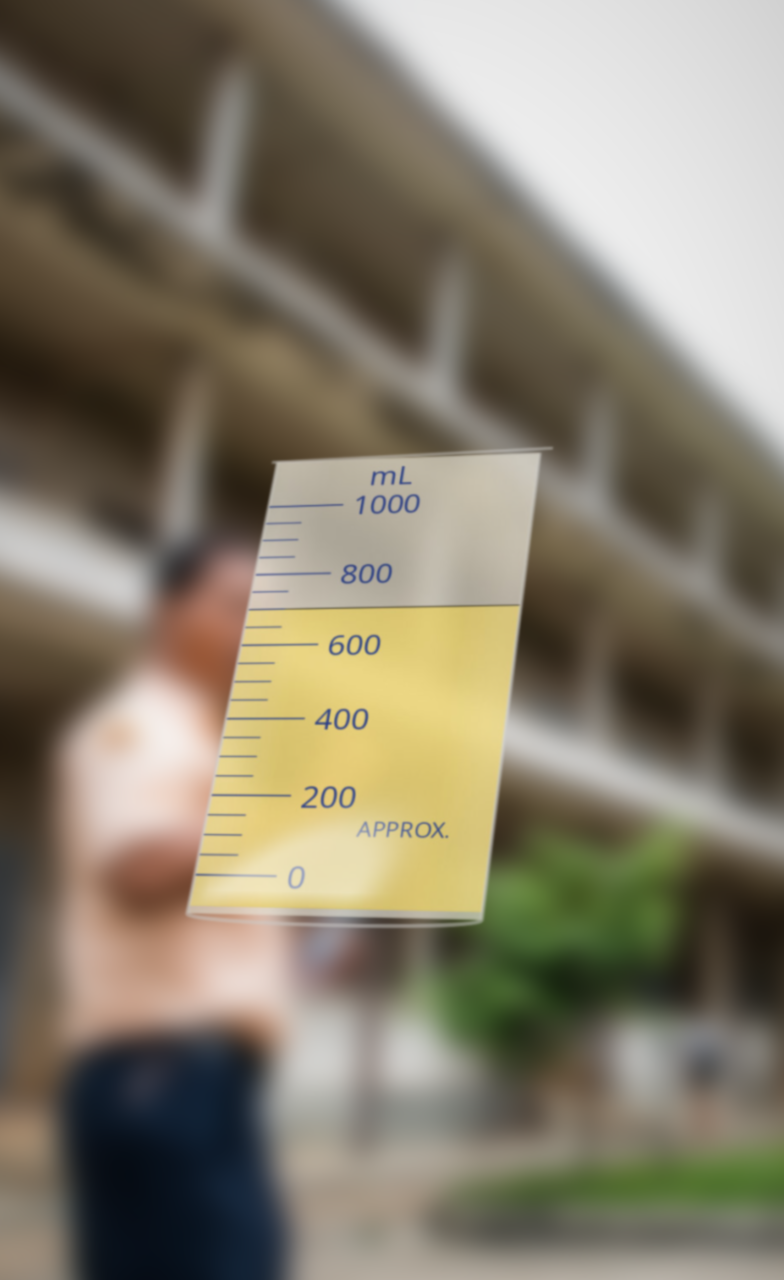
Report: 700 (mL)
